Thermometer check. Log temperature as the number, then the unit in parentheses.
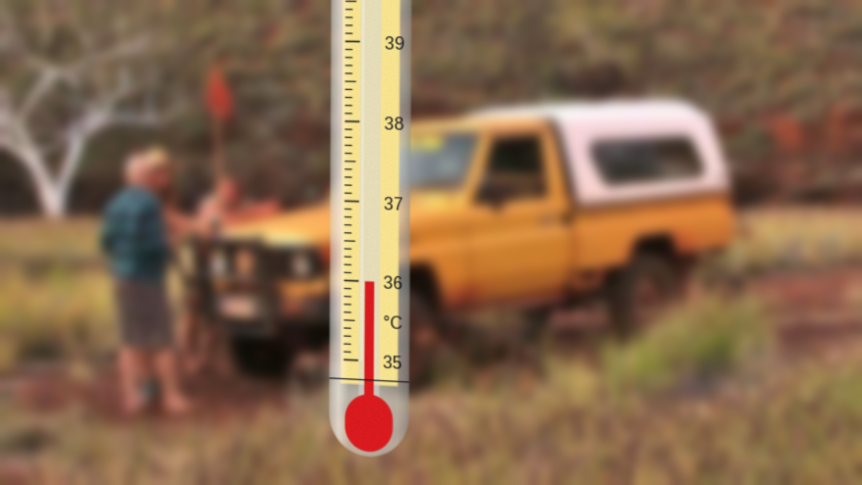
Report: 36 (°C)
